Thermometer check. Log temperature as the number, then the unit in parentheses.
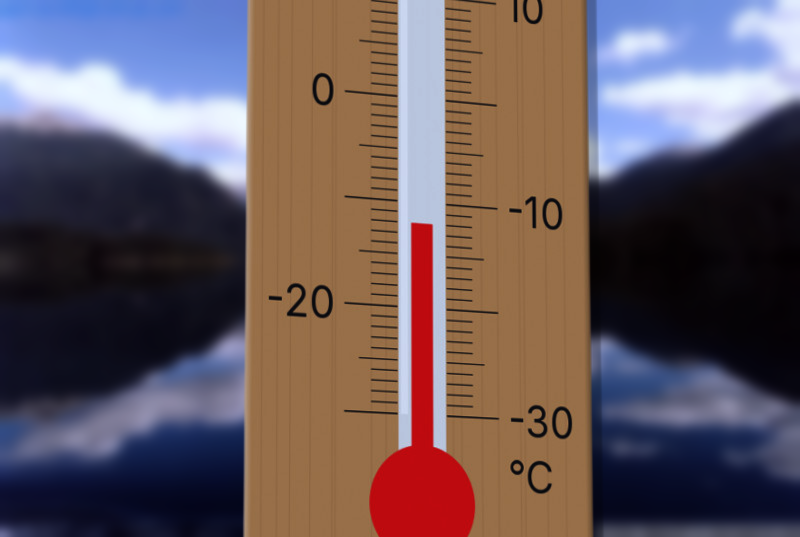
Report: -12 (°C)
